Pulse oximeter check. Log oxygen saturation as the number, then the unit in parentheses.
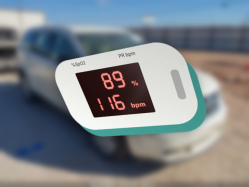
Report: 89 (%)
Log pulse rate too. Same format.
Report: 116 (bpm)
